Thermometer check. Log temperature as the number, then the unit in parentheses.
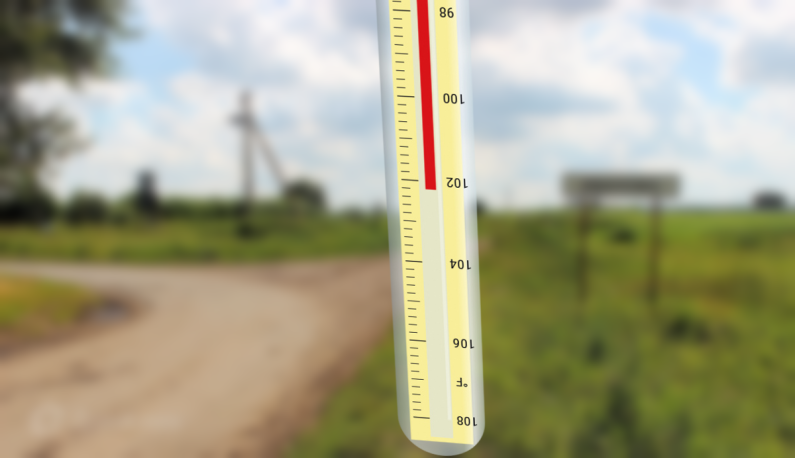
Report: 102.2 (°F)
